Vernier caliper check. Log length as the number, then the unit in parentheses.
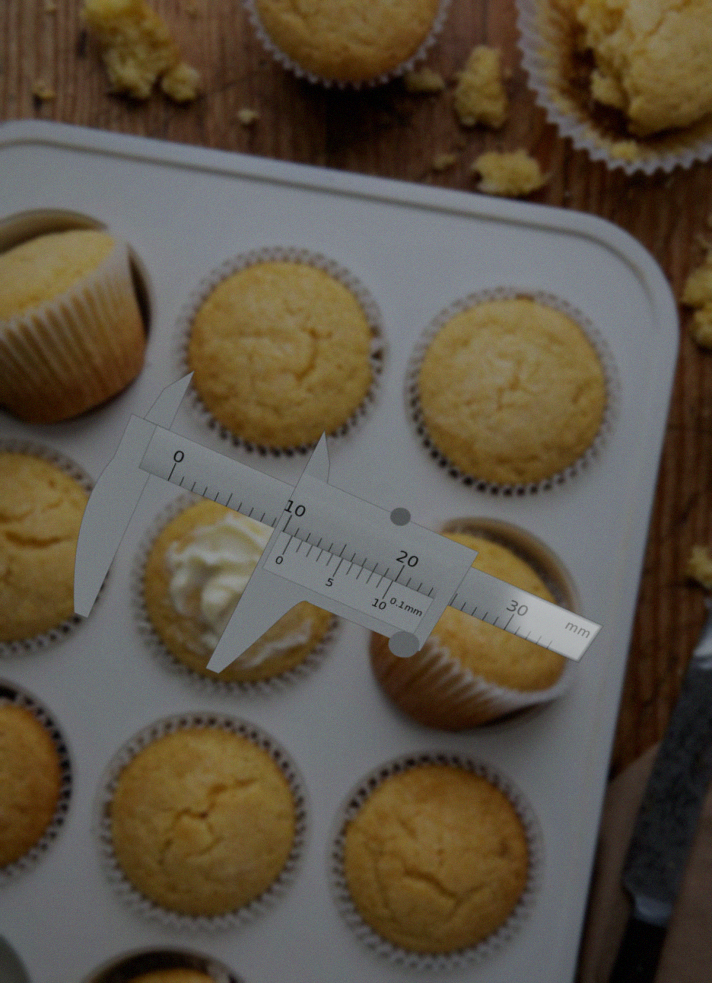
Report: 10.8 (mm)
